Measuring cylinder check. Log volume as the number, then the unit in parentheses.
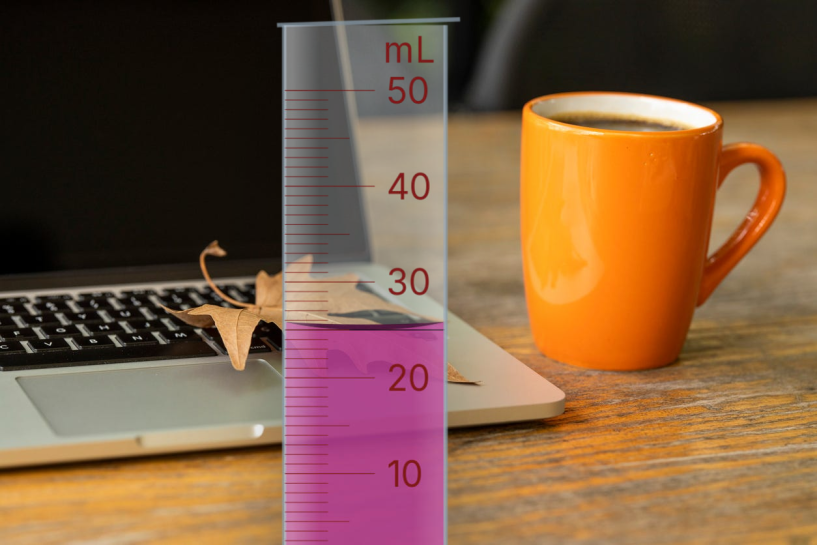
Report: 25 (mL)
